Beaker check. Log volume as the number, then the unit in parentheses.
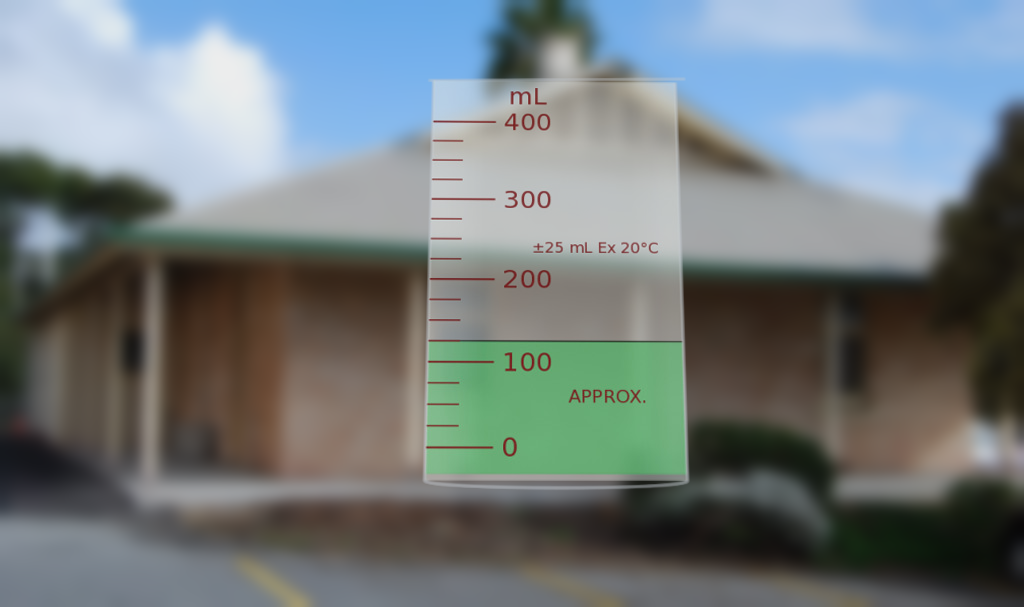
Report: 125 (mL)
